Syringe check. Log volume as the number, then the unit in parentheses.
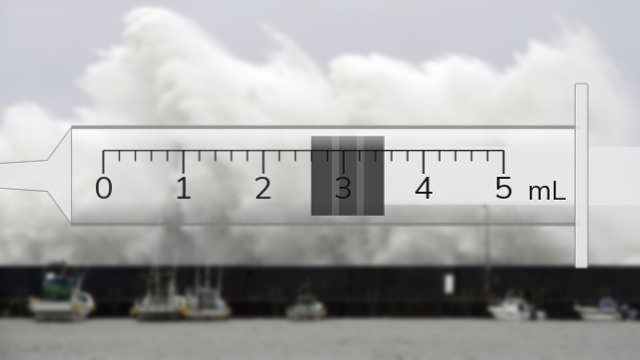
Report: 2.6 (mL)
